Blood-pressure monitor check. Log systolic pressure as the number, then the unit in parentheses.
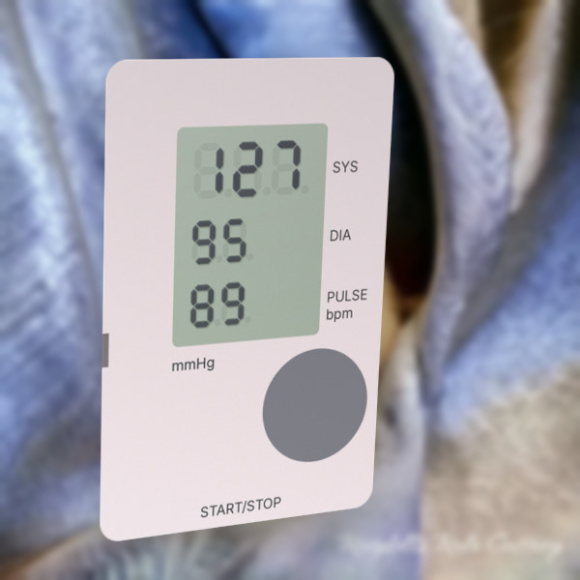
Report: 127 (mmHg)
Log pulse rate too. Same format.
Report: 89 (bpm)
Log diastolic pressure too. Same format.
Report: 95 (mmHg)
